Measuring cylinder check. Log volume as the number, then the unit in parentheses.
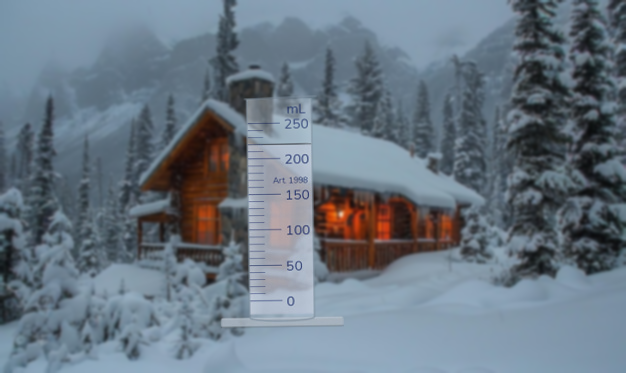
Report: 220 (mL)
